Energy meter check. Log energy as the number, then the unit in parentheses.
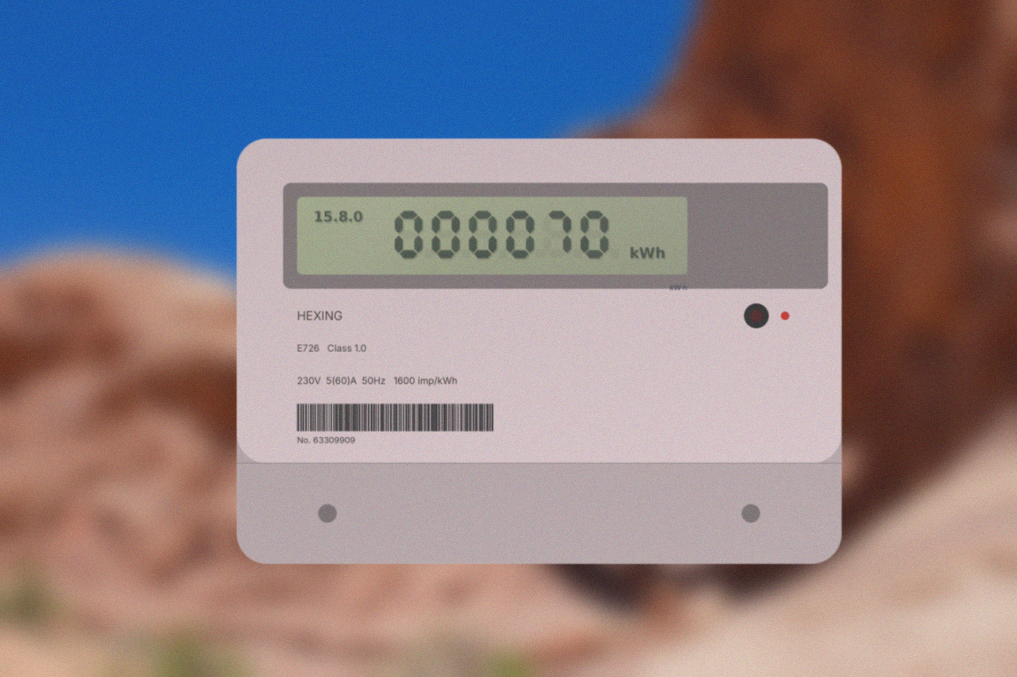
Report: 70 (kWh)
